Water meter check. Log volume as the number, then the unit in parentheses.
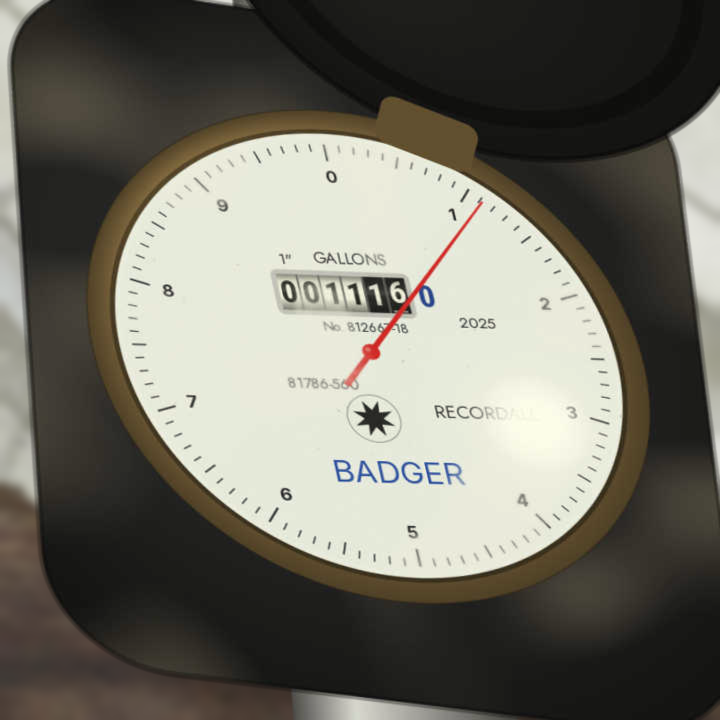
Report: 11161.1 (gal)
